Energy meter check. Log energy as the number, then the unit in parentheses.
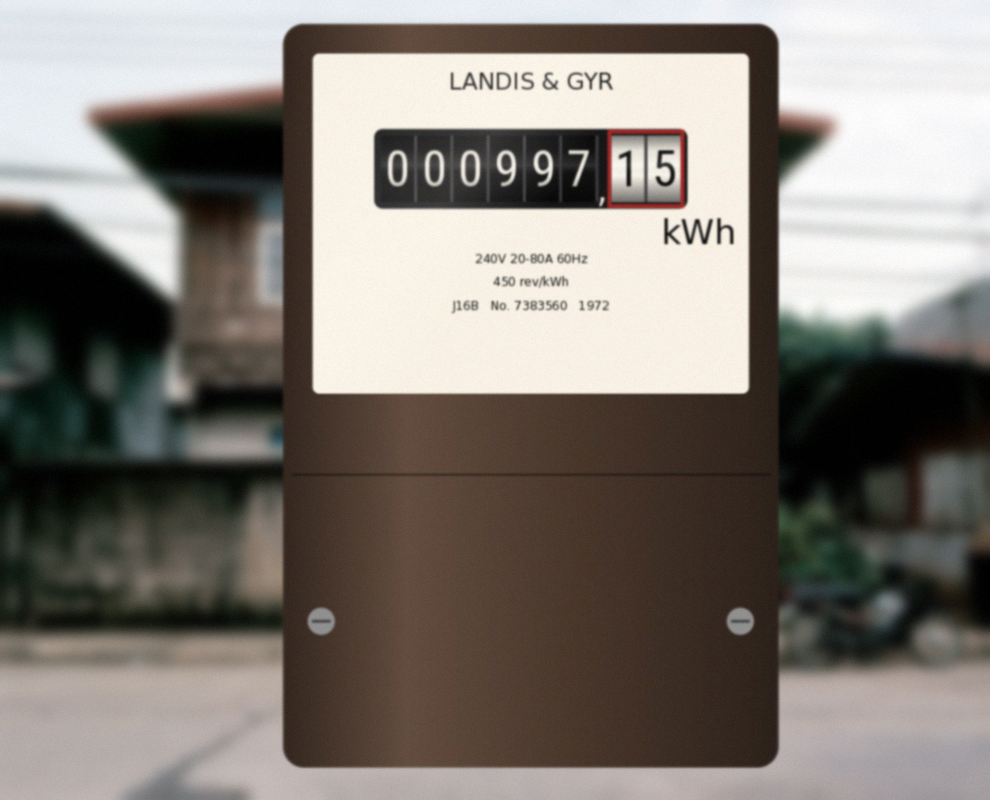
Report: 997.15 (kWh)
